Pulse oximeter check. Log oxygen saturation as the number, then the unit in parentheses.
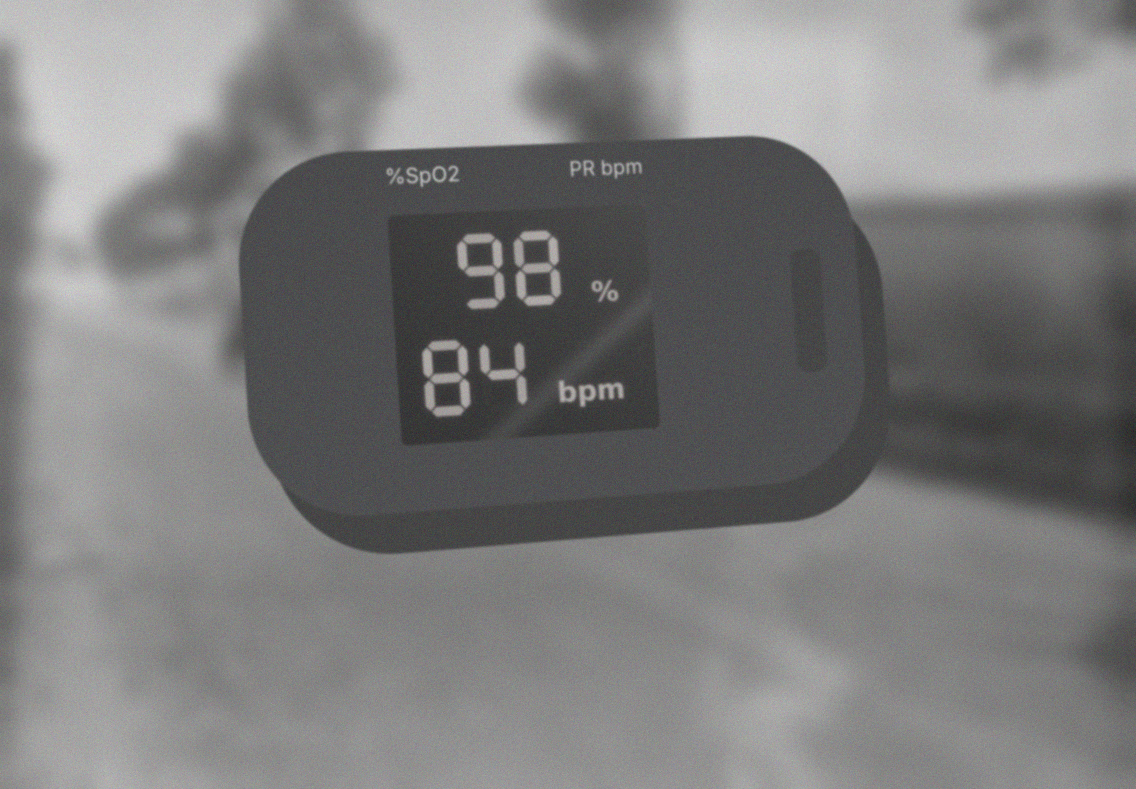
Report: 98 (%)
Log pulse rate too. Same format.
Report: 84 (bpm)
